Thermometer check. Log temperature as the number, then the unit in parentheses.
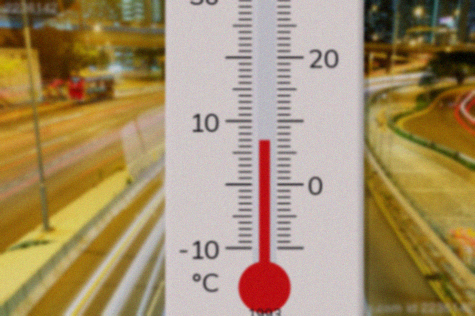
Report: 7 (°C)
